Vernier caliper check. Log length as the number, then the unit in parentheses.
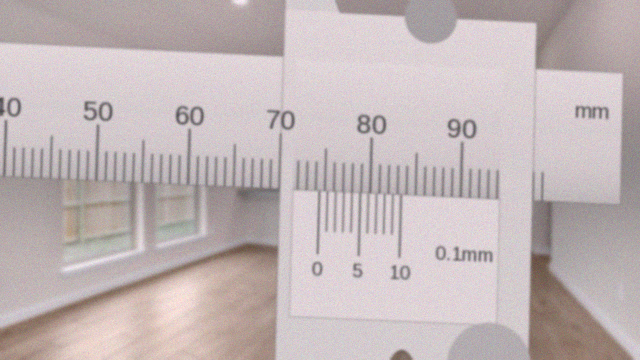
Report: 74.4 (mm)
